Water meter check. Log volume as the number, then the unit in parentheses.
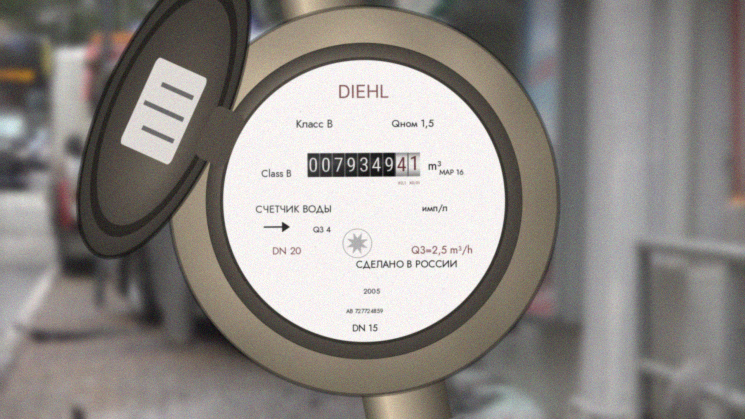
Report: 79349.41 (m³)
